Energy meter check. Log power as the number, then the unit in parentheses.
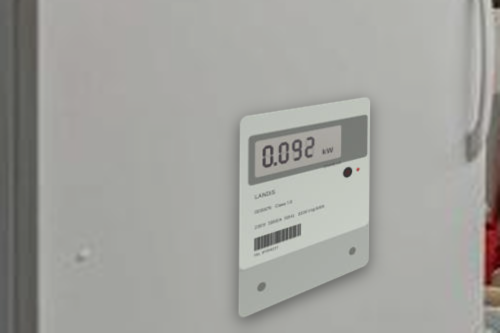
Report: 0.092 (kW)
